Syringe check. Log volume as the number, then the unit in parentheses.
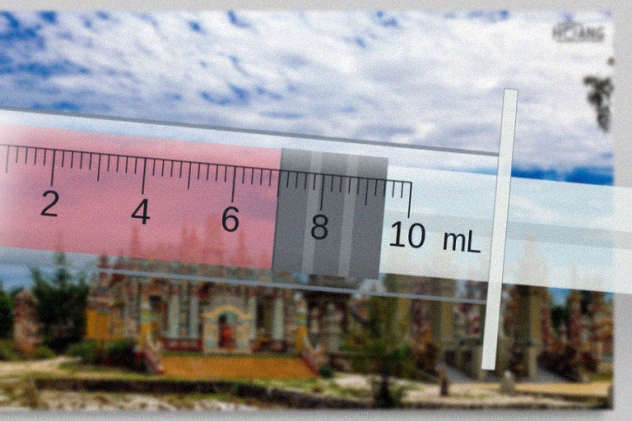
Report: 7 (mL)
